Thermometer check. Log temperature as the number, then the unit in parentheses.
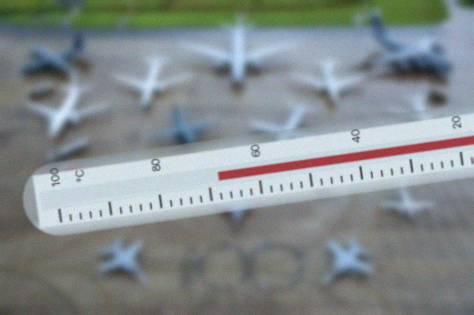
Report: 68 (°C)
